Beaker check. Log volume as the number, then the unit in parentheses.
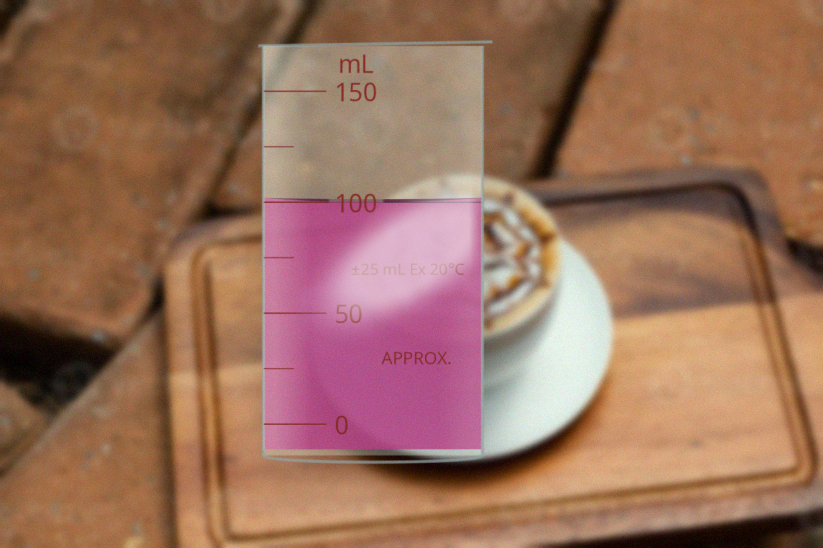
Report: 100 (mL)
